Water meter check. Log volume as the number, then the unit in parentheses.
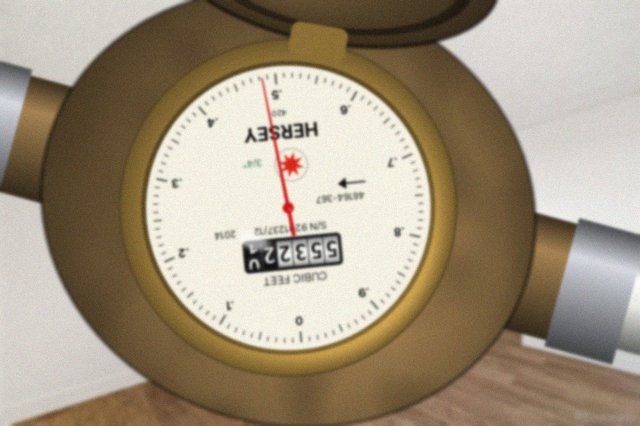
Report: 553220.48 (ft³)
